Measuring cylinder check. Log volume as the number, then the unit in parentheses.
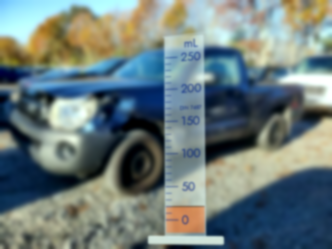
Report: 20 (mL)
